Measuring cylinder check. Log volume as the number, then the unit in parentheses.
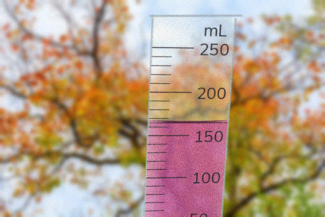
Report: 165 (mL)
